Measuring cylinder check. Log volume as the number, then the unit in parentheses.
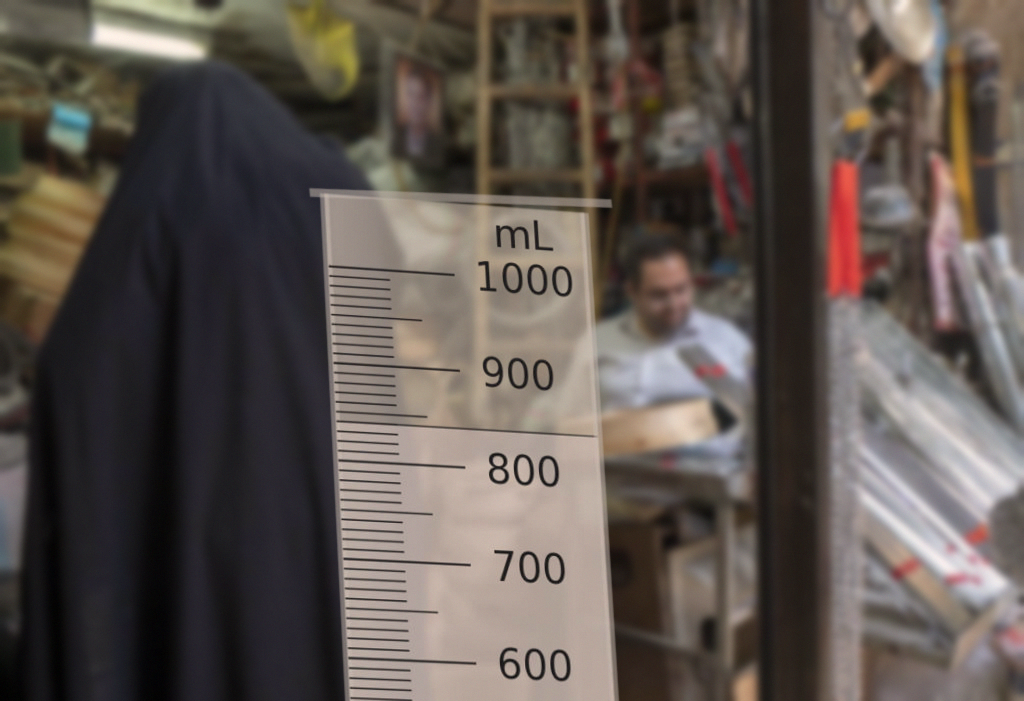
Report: 840 (mL)
